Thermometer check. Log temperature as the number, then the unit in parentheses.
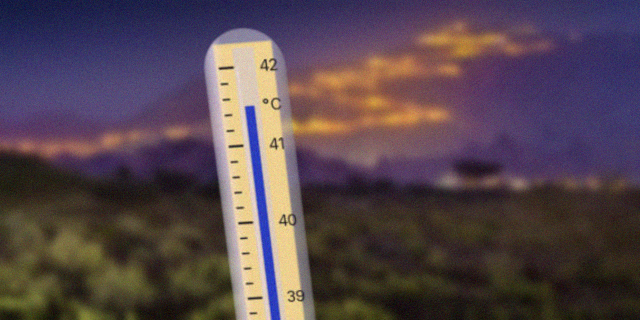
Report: 41.5 (°C)
